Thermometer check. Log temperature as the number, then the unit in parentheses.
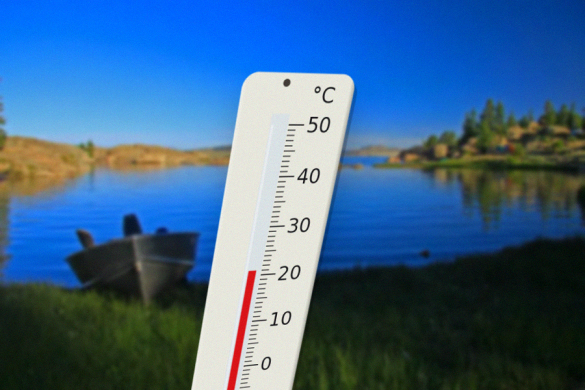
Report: 21 (°C)
